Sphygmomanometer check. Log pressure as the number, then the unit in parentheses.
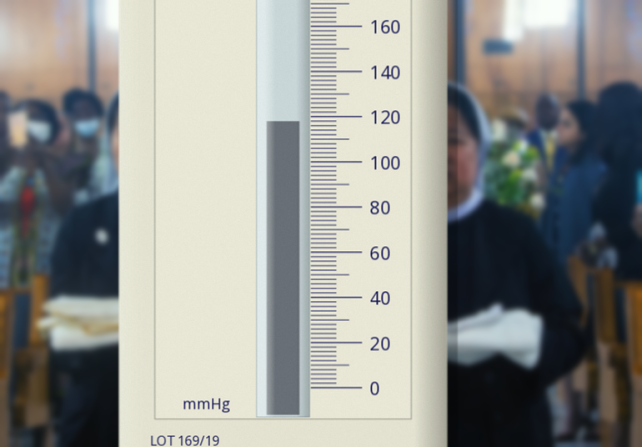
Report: 118 (mmHg)
